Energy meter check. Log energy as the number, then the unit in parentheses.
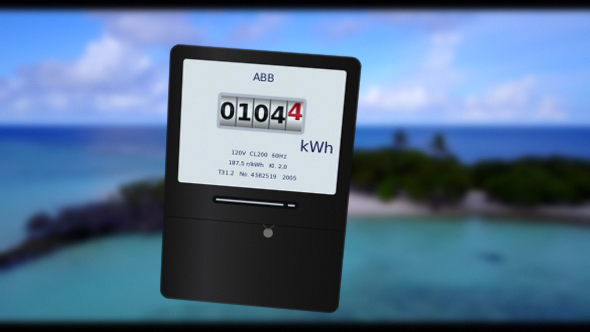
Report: 104.4 (kWh)
